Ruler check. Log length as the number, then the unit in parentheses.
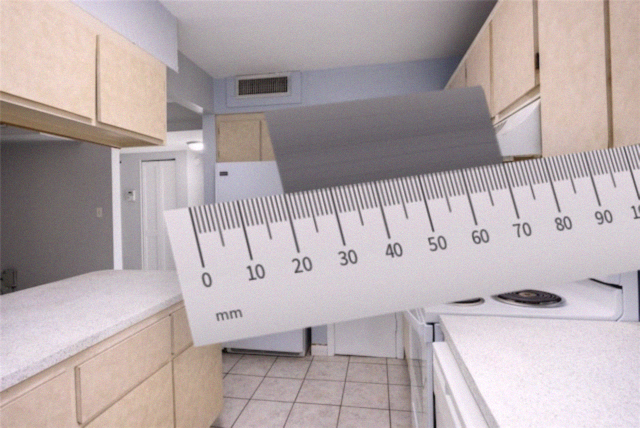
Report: 50 (mm)
